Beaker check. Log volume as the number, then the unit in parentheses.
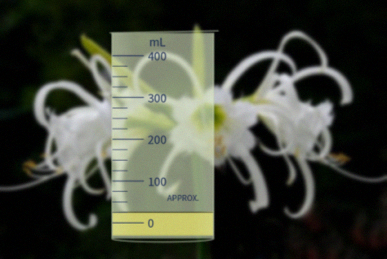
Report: 25 (mL)
